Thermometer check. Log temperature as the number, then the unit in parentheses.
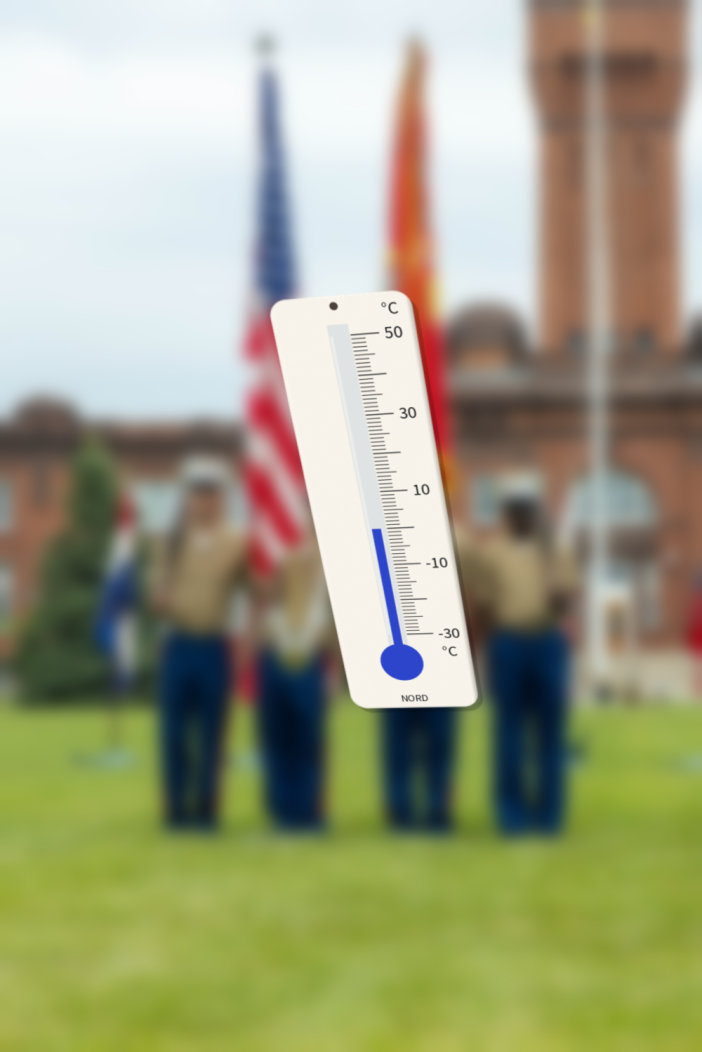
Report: 0 (°C)
